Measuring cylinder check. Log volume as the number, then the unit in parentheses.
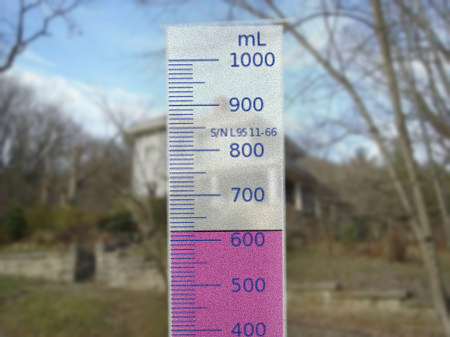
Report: 620 (mL)
